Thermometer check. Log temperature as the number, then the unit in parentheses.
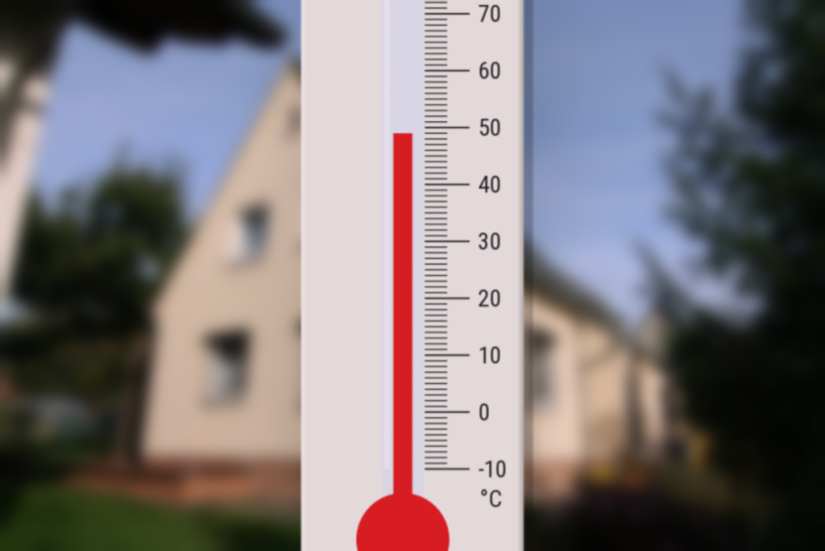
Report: 49 (°C)
